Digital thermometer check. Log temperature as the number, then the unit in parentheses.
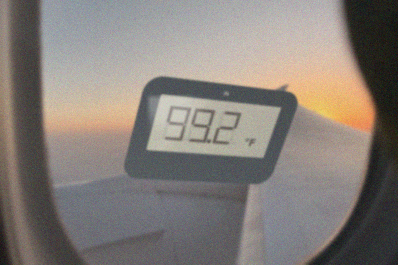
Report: 99.2 (°F)
